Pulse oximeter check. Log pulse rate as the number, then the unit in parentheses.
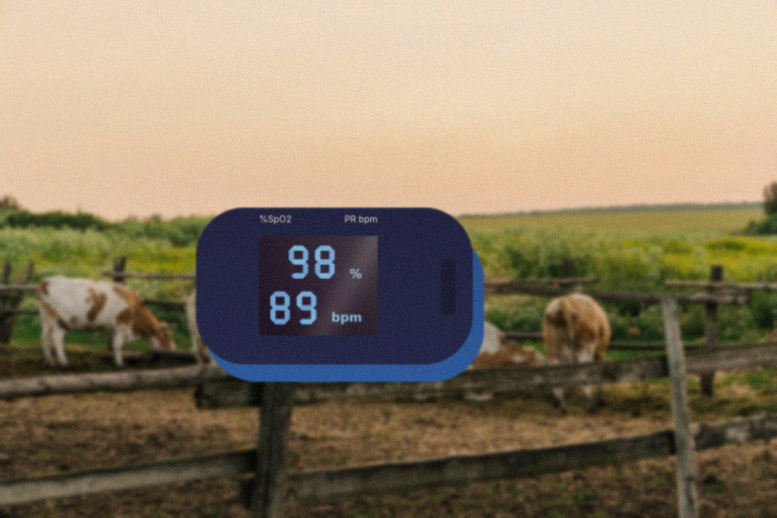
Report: 89 (bpm)
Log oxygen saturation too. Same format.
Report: 98 (%)
